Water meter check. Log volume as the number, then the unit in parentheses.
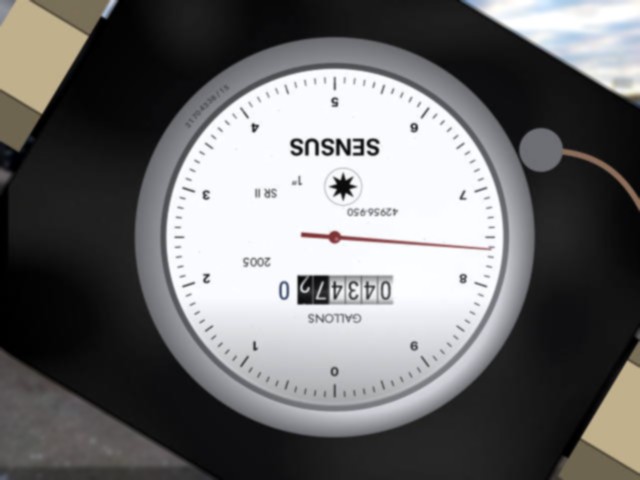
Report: 434717.6 (gal)
